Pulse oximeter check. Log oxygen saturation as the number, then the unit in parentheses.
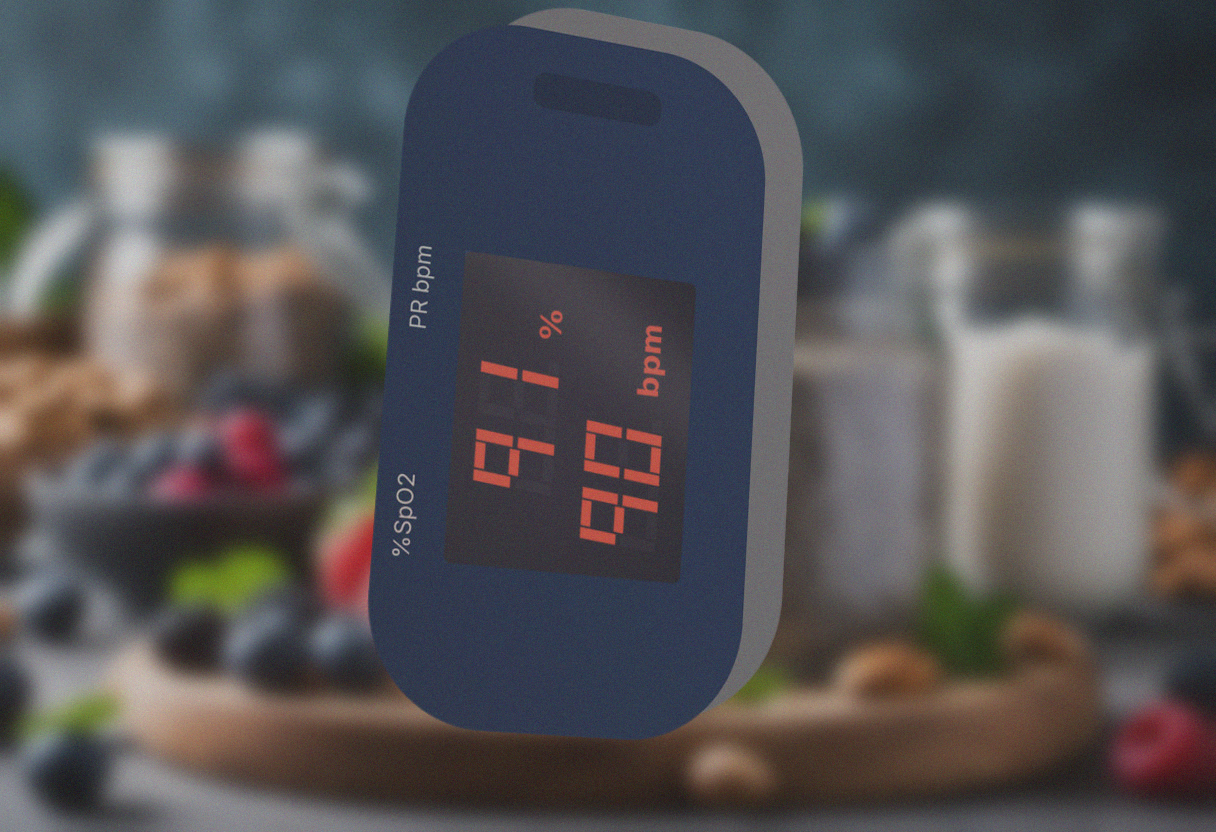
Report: 91 (%)
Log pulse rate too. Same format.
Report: 90 (bpm)
